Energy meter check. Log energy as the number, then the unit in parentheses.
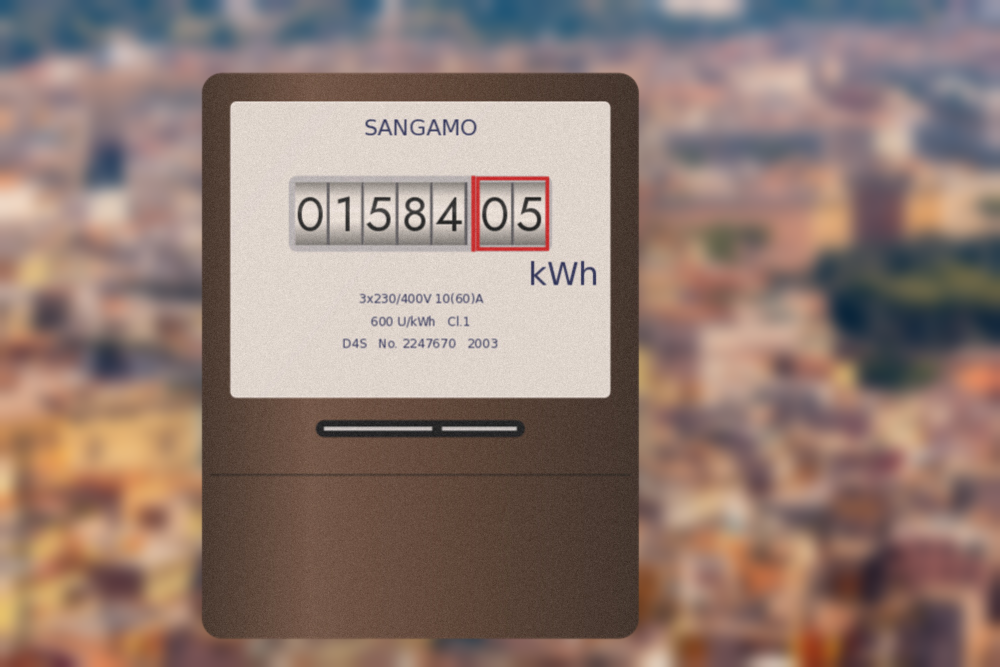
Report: 1584.05 (kWh)
